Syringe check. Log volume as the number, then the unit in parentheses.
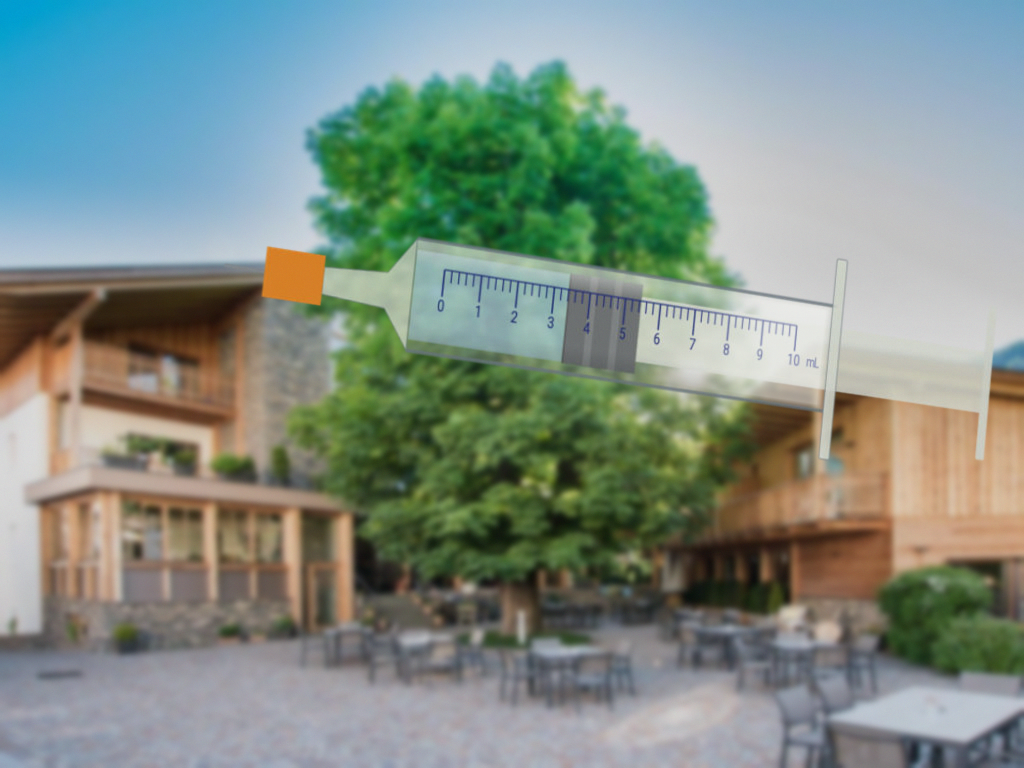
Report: 3.4 (mL)
